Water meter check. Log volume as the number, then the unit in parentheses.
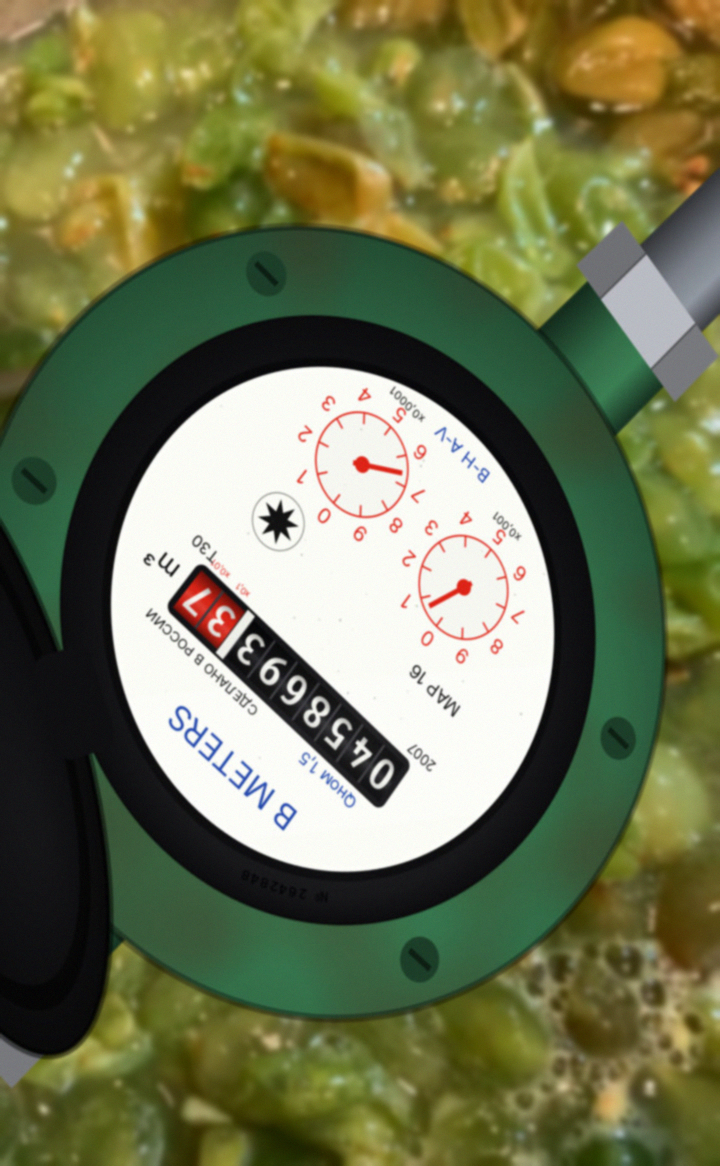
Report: 458693.3706 (m³)
